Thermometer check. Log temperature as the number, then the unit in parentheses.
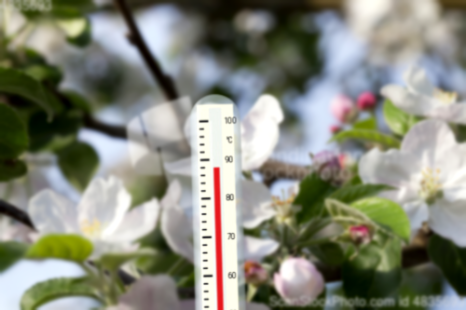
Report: 88 (°C)
